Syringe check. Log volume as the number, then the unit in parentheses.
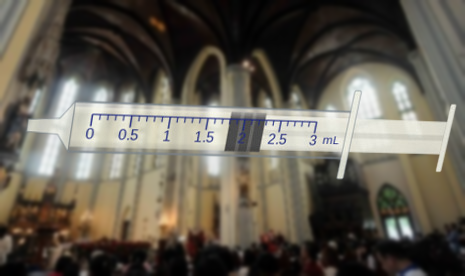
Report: 1.8 (mL)
